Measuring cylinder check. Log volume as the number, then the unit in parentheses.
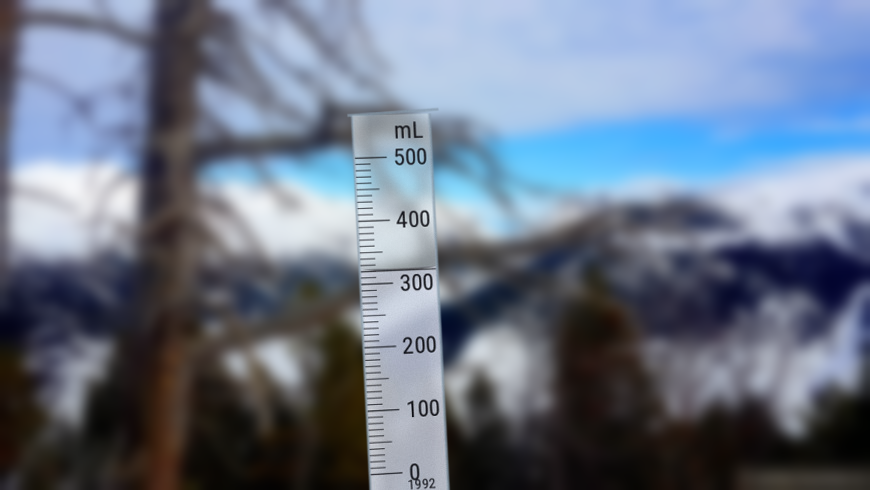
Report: 320 (mL)
